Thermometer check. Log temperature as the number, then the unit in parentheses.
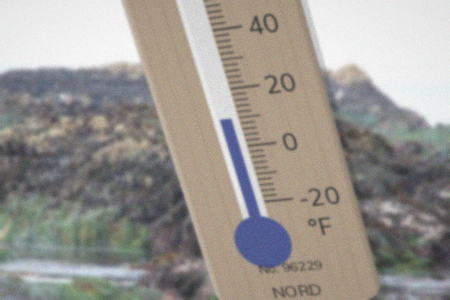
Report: 10 (°F)
